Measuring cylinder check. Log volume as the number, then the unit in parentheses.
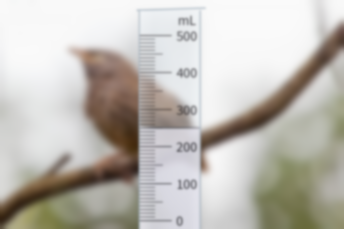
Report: 250 (mL)
